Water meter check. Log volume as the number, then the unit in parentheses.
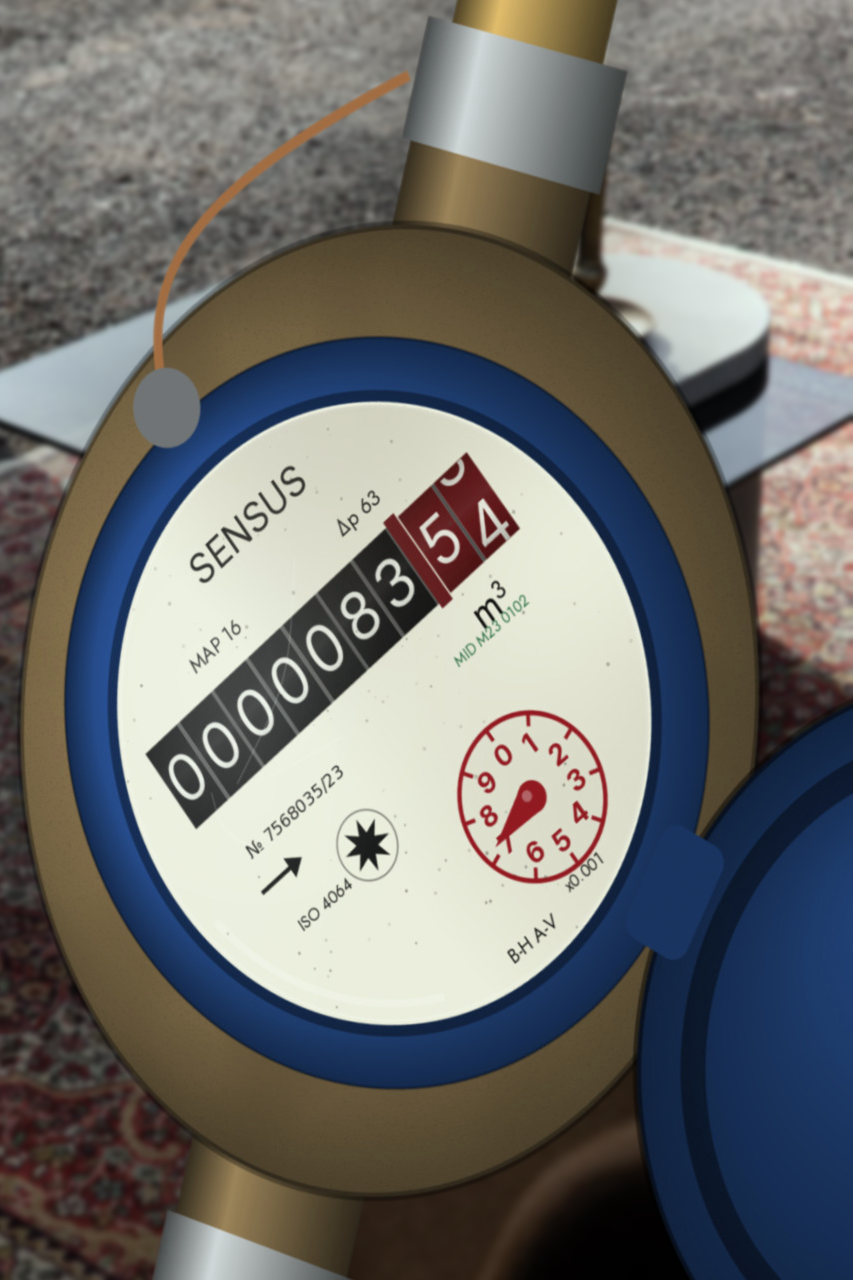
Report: 83.537 (m³)
